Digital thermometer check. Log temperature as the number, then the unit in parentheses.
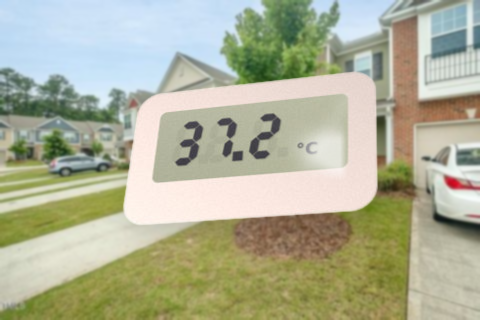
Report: 37.2 (°C)
